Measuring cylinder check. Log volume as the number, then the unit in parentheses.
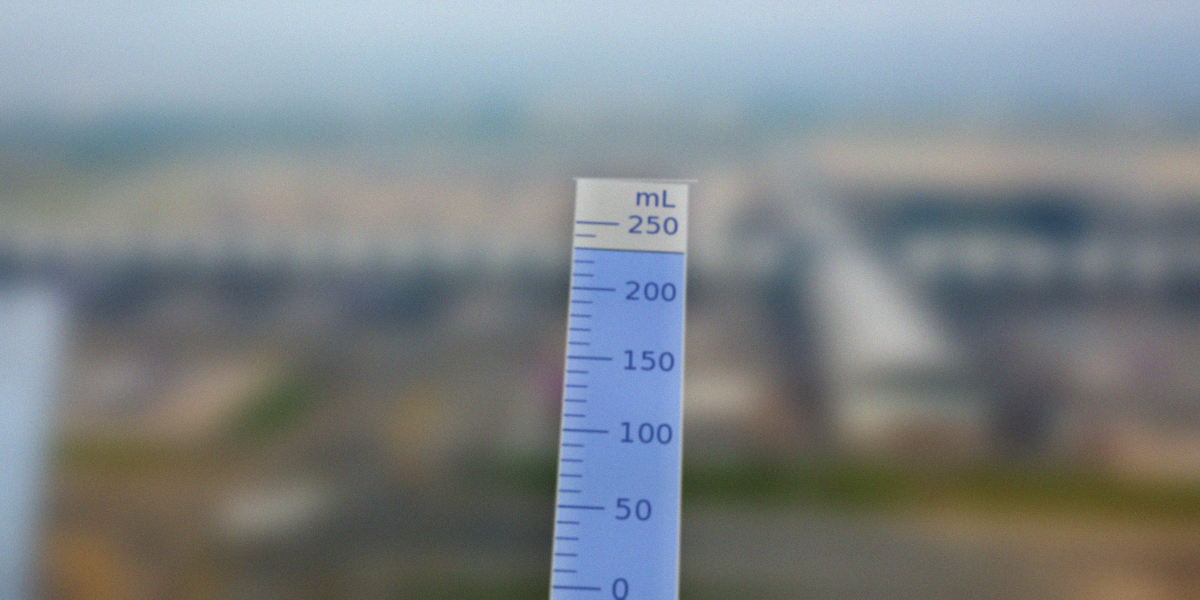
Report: 230 (mL)
